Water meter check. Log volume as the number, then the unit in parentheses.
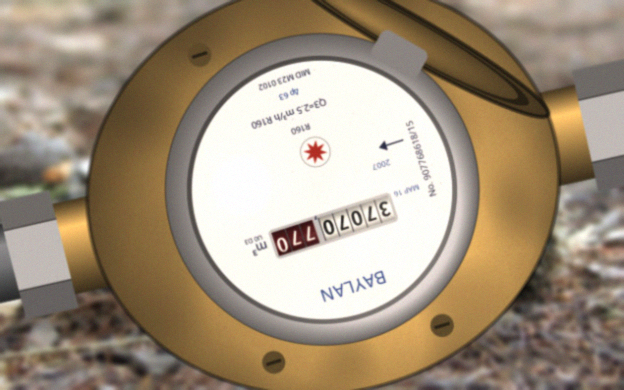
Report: 37070.770 (m³)
